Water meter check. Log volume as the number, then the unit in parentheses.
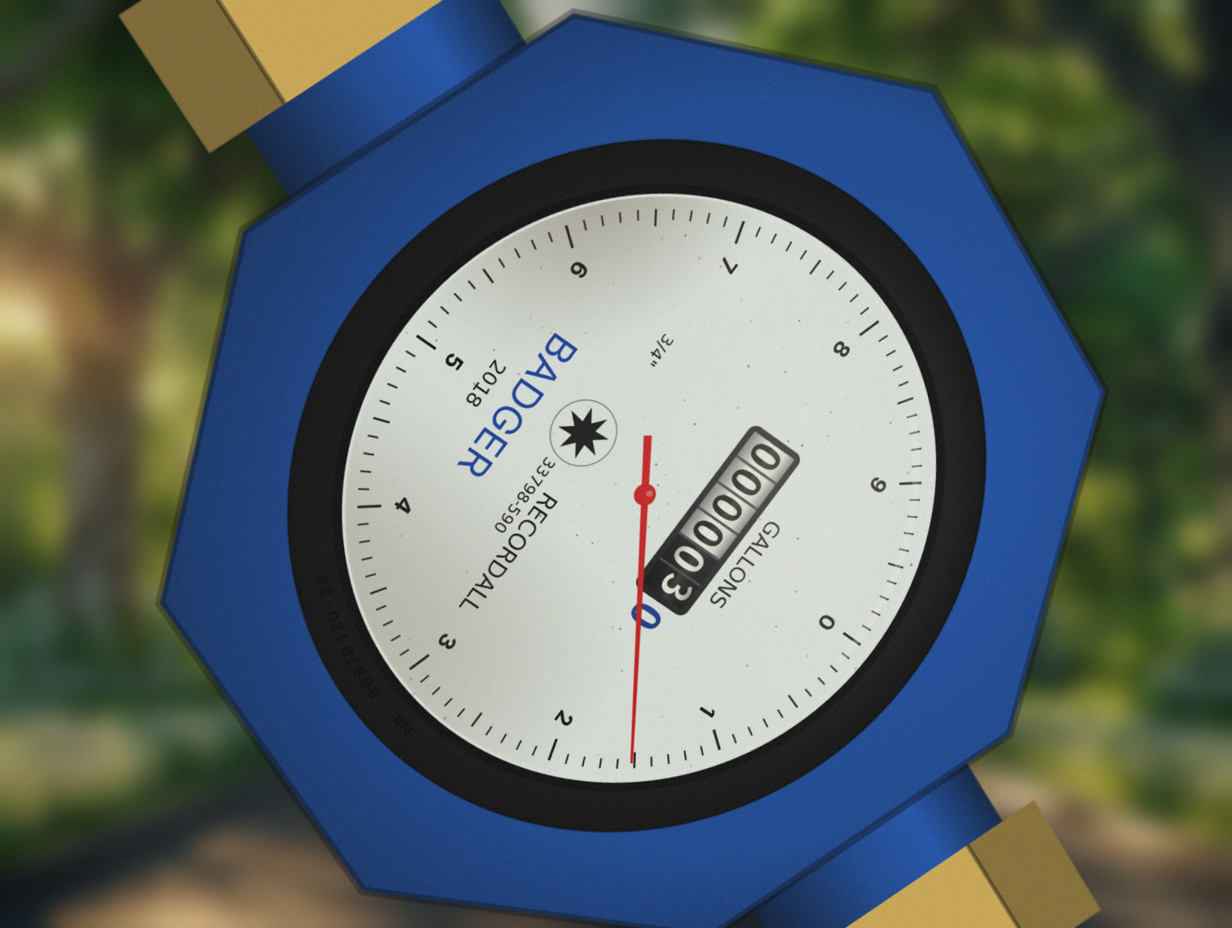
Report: 31.5 (gal)
